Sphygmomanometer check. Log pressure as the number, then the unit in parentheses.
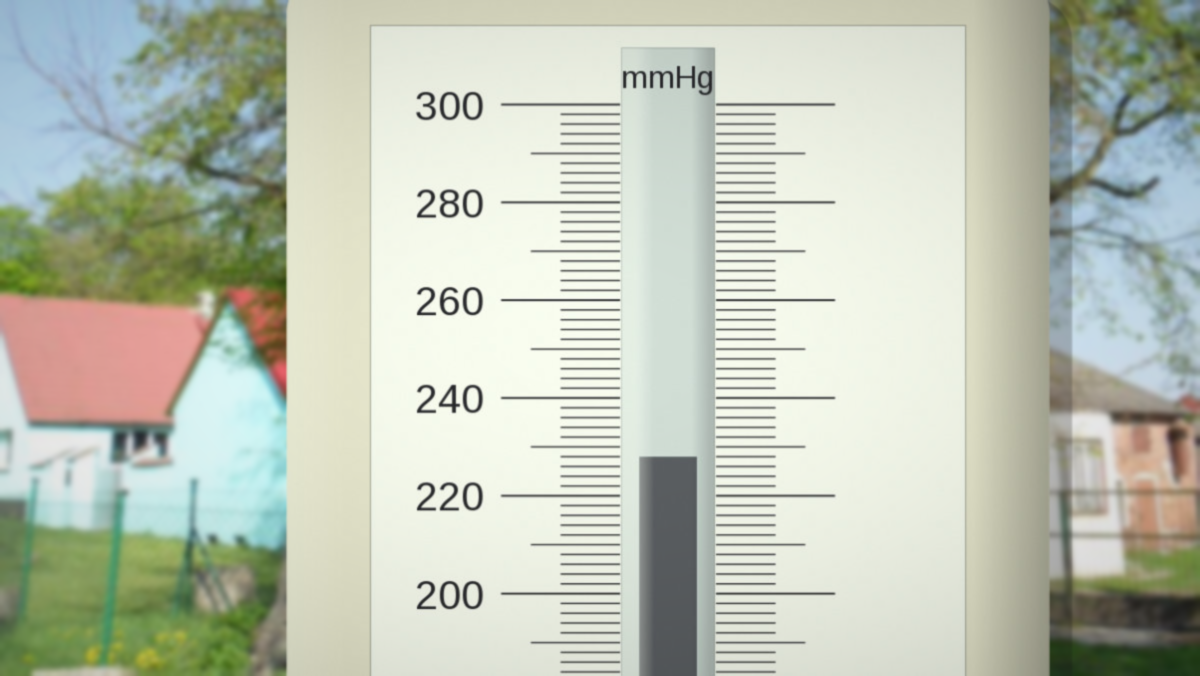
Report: 228 (mmHg)
